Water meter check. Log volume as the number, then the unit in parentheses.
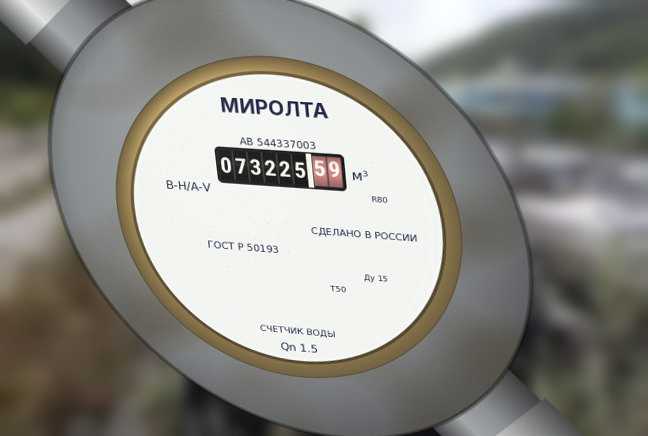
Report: 73225.59 (m³)
